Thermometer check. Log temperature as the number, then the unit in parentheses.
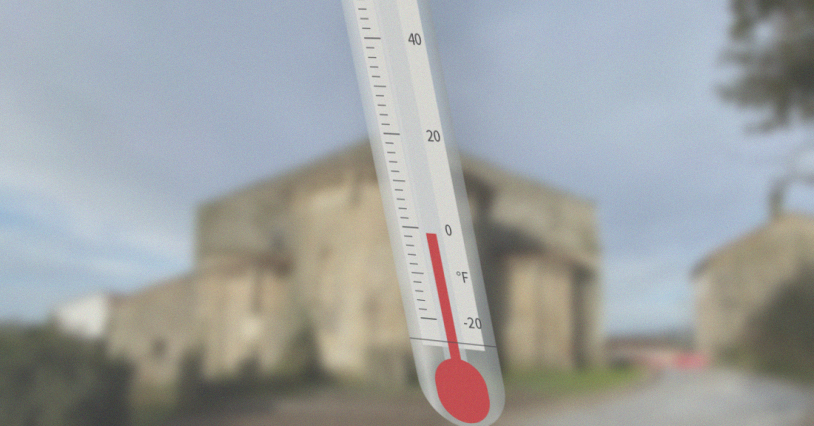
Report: -1 (°F)
